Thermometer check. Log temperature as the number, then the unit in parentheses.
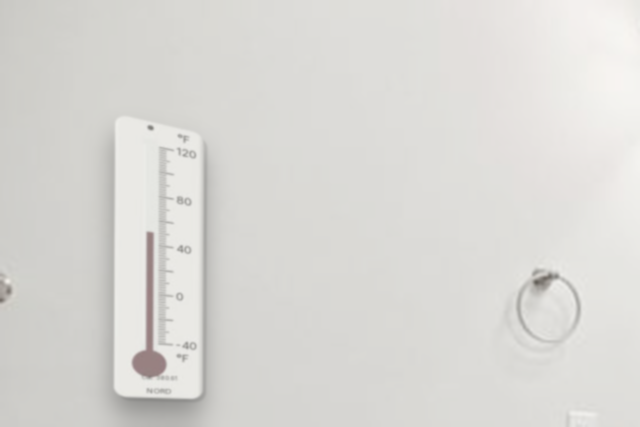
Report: 50 (°F)
